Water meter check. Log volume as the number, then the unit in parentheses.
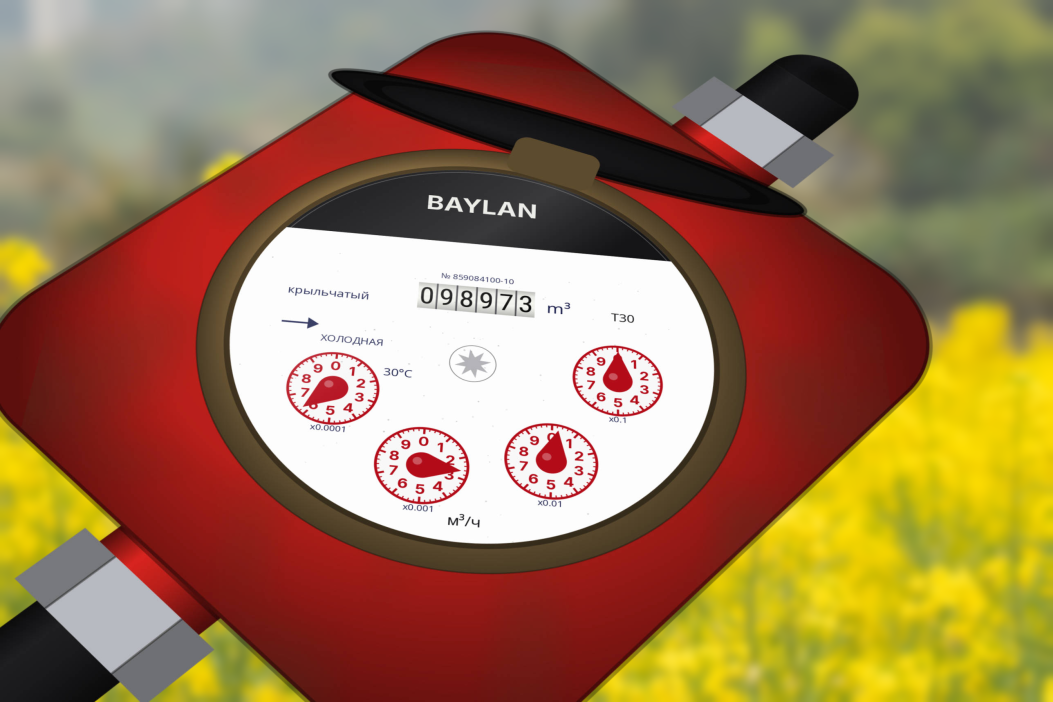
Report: 98973.0026 (m³)
